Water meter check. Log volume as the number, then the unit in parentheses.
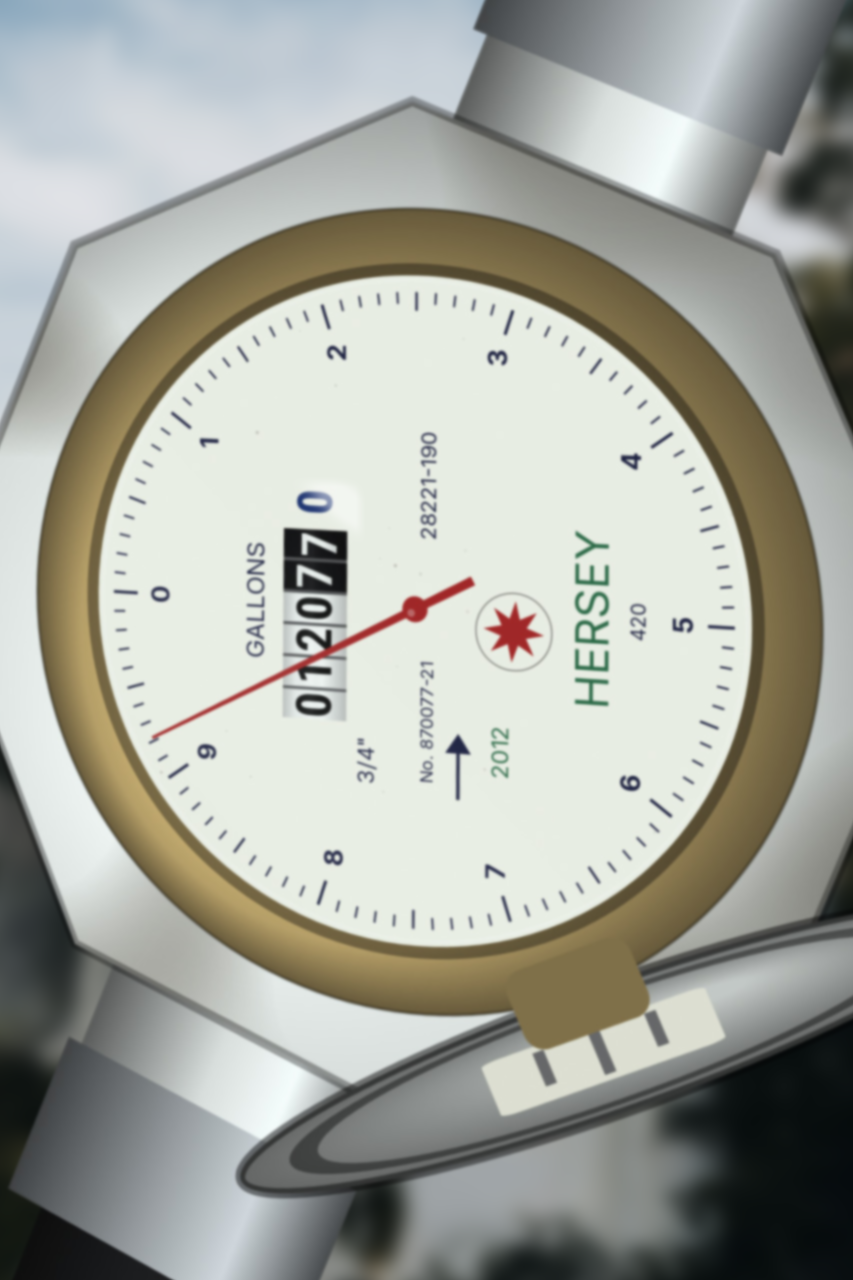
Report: 120769.2 (gal)
